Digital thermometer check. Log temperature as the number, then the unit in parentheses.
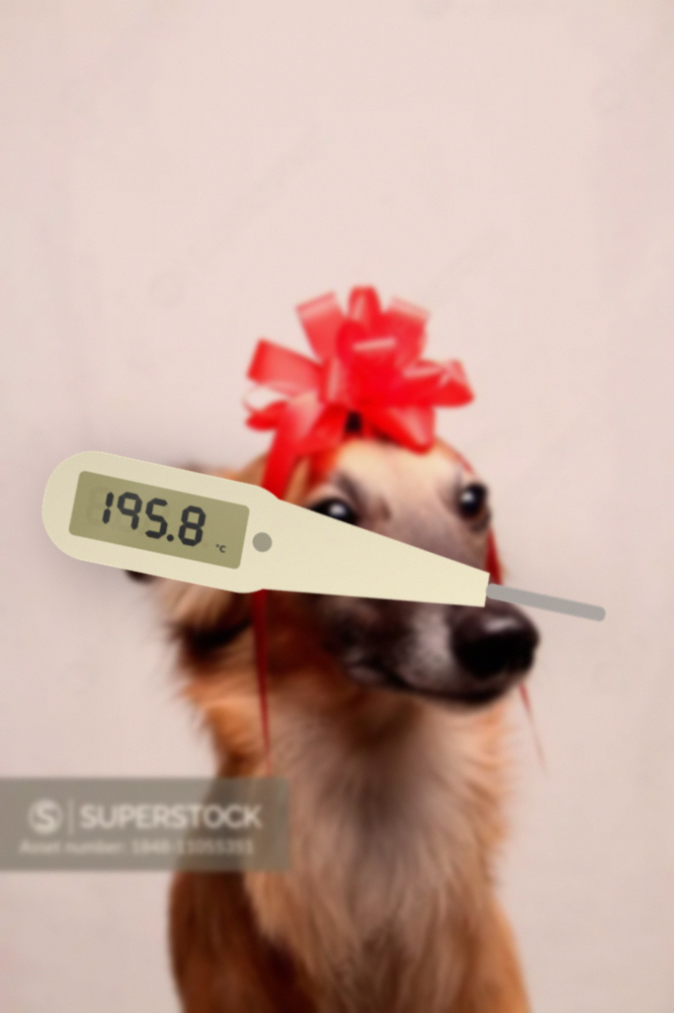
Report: 195.8 (°C)
